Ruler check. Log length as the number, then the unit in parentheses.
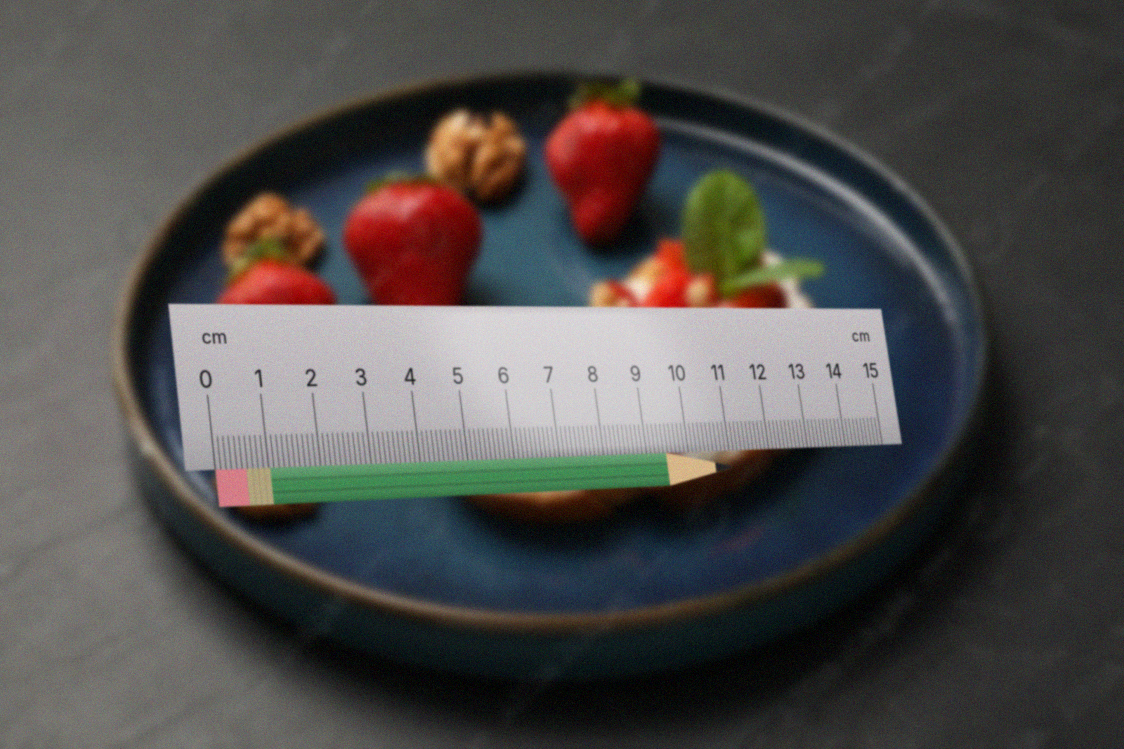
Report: 11 (cm)
